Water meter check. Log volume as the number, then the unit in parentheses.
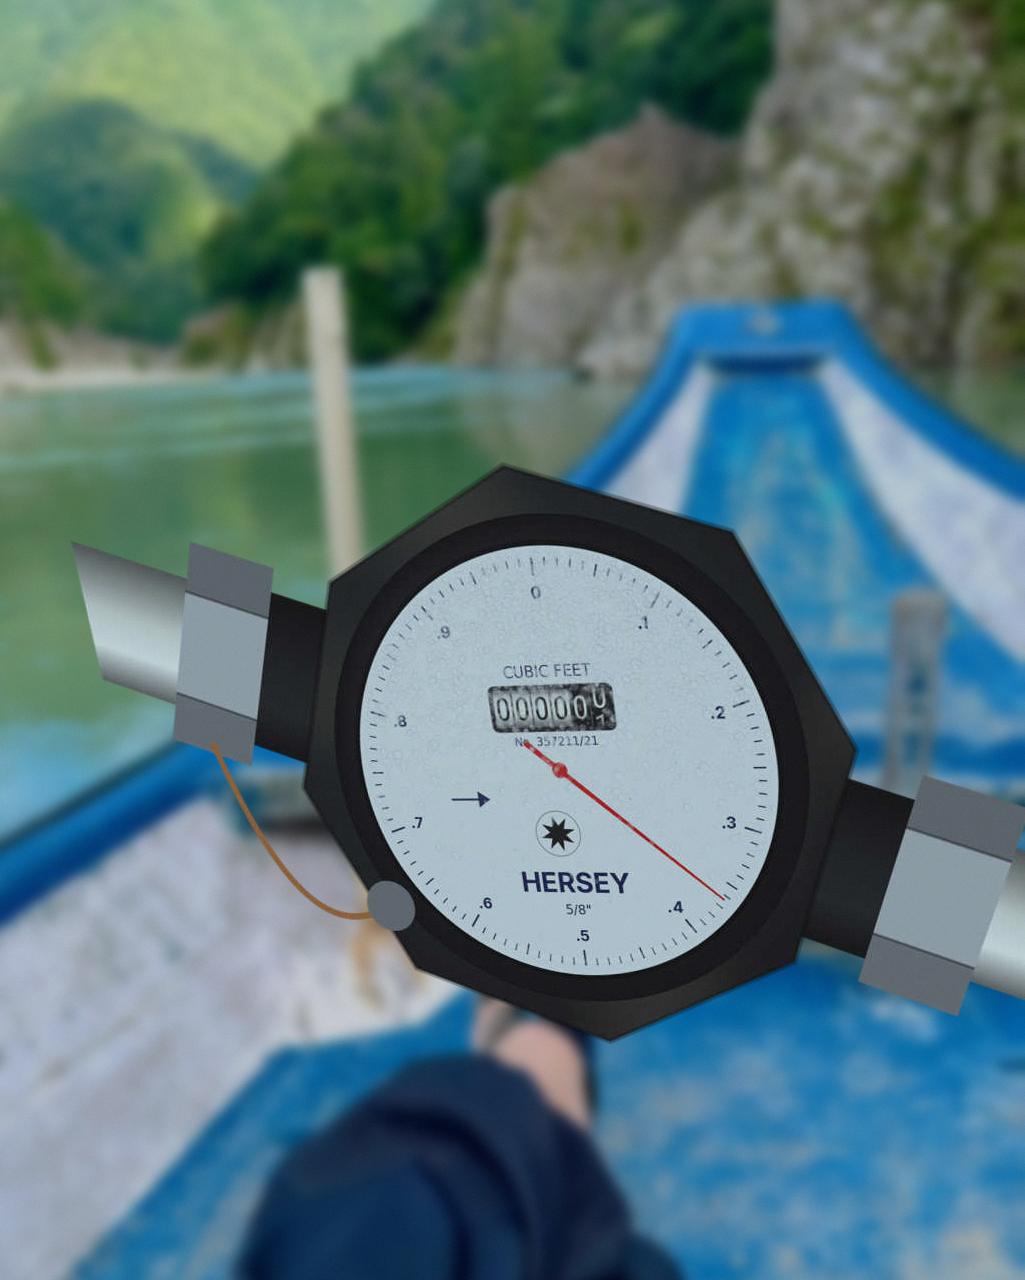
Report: 0.36 (ft³)
